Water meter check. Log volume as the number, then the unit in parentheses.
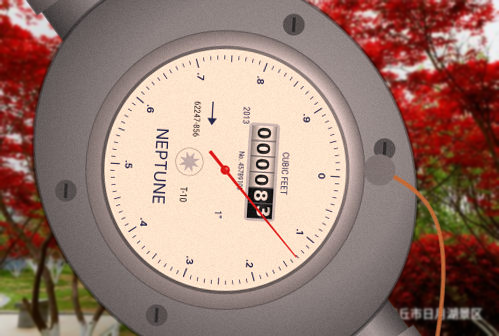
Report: 83.13 (ft³)
